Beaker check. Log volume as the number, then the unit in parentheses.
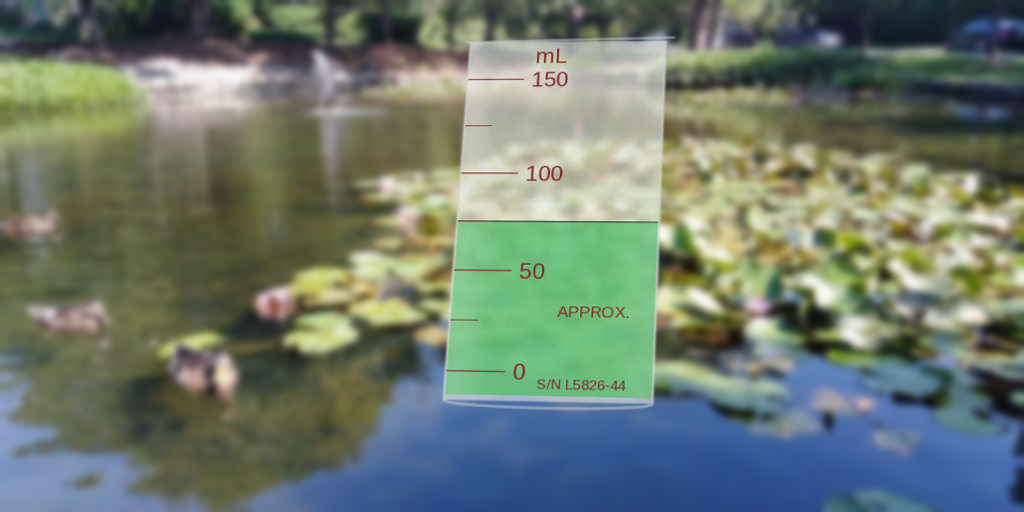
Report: 75 (mL)
